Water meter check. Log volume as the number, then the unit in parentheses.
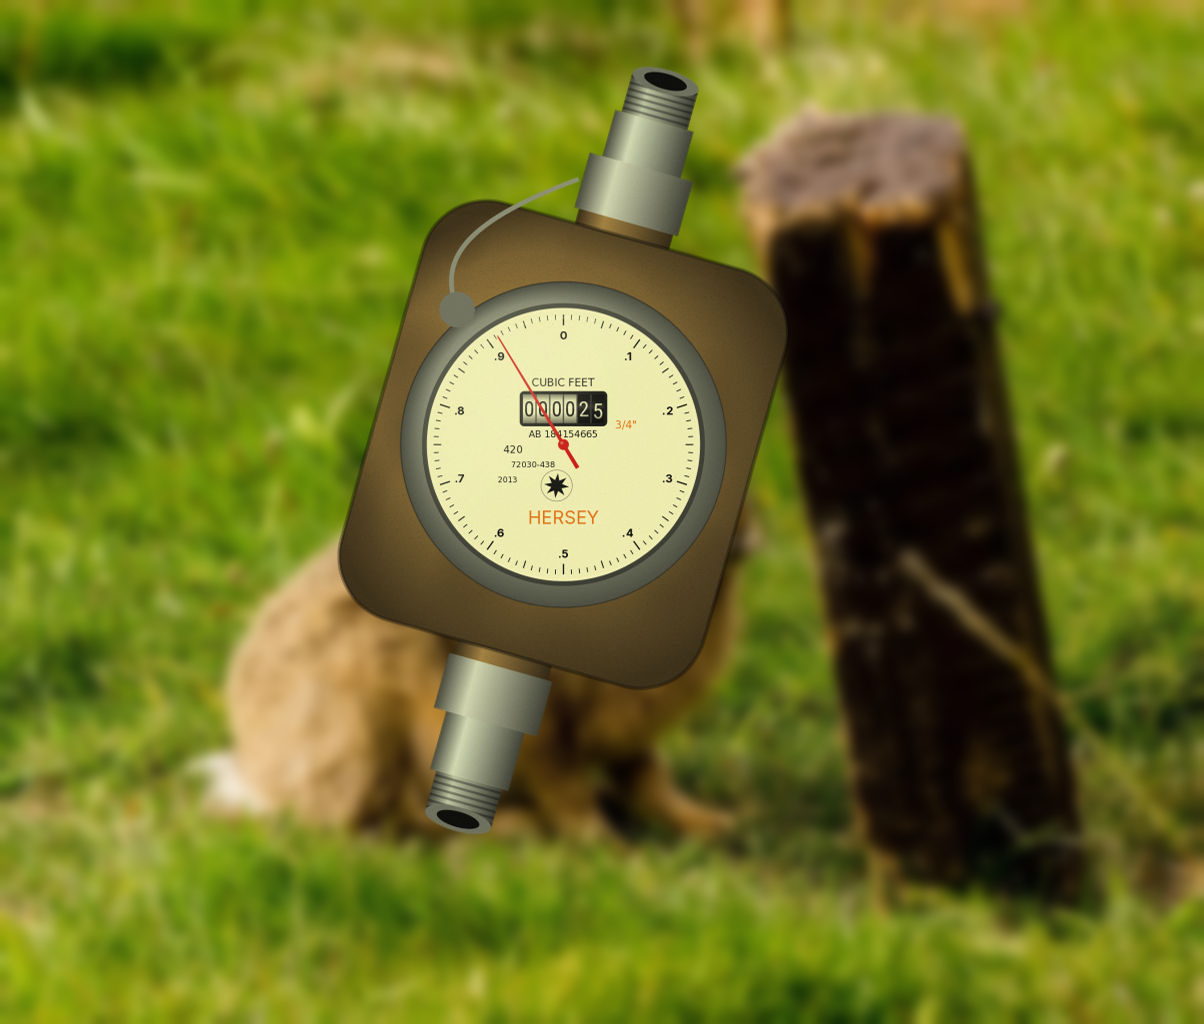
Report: 24.91 (ft³)
